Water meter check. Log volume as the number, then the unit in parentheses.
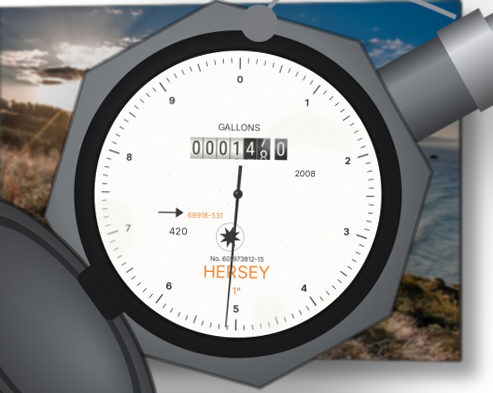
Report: 1475.1 (gal)
